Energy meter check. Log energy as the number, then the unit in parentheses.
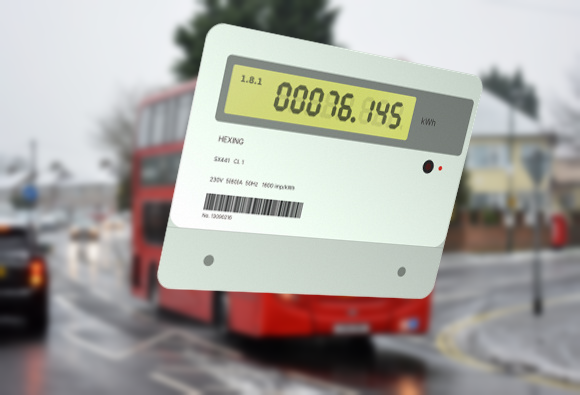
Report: 76.145 (kWh)
